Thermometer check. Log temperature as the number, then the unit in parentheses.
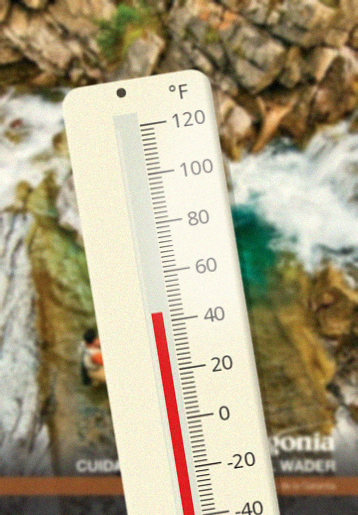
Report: 44 (°F)
